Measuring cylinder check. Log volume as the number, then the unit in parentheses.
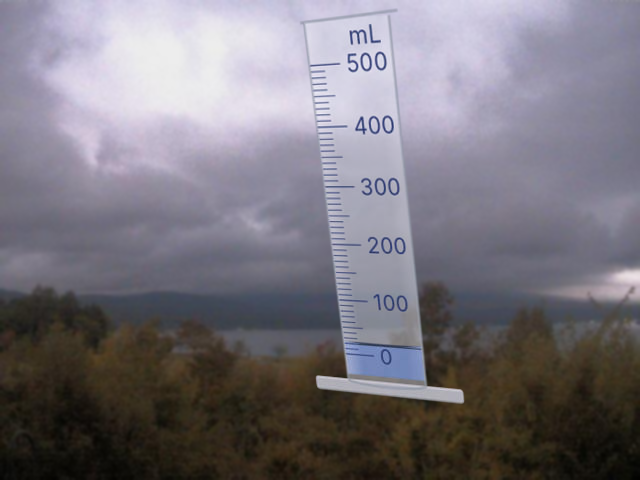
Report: 20 (mL)
